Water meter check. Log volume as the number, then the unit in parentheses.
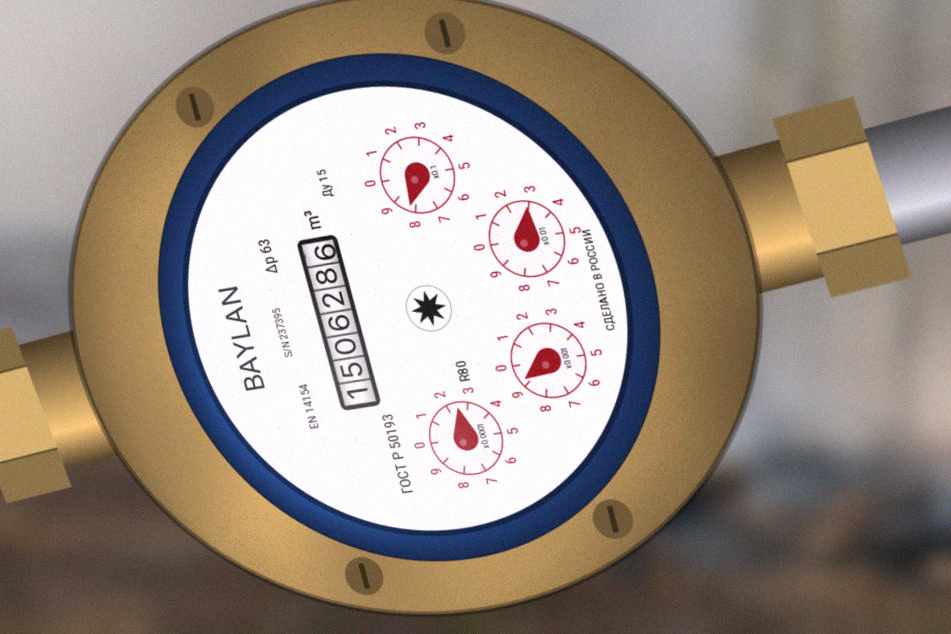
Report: 1506285.8292 (m³)
